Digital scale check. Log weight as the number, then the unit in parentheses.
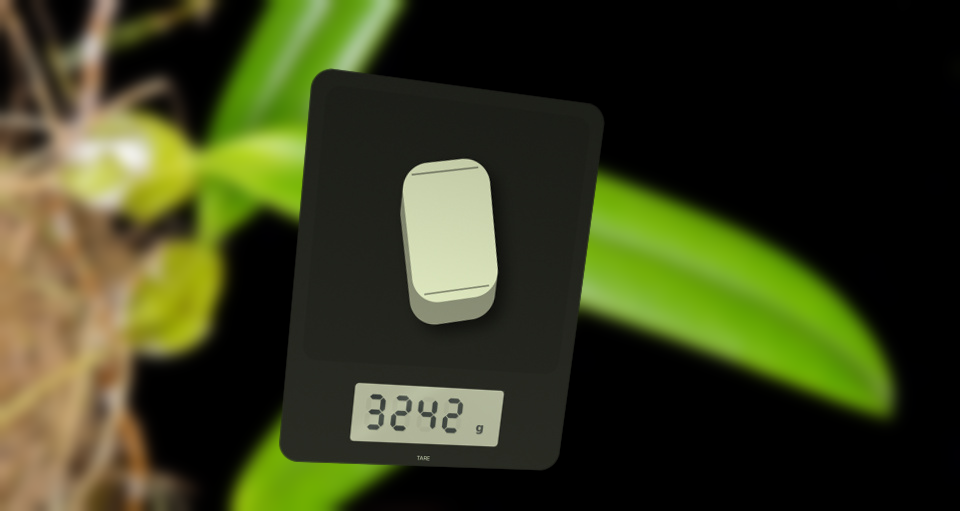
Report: 3242 (g)
